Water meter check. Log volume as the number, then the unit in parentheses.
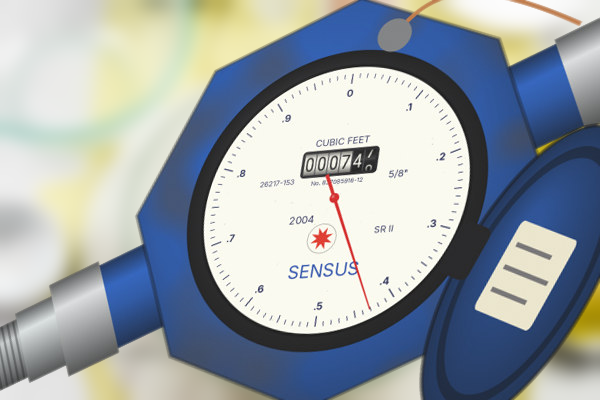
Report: 747.43 (ft³)
